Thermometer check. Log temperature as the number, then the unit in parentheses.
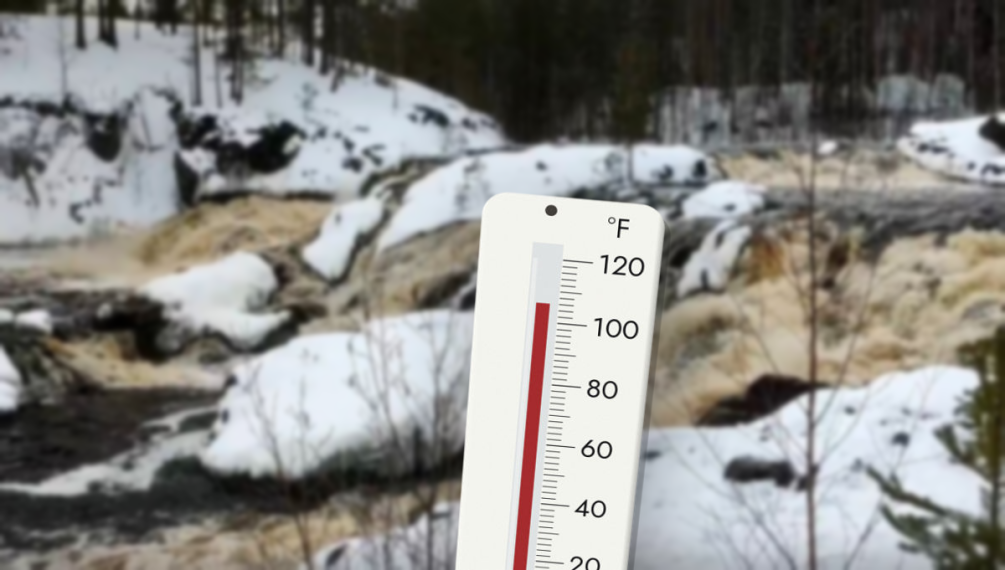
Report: 106 (°F)
